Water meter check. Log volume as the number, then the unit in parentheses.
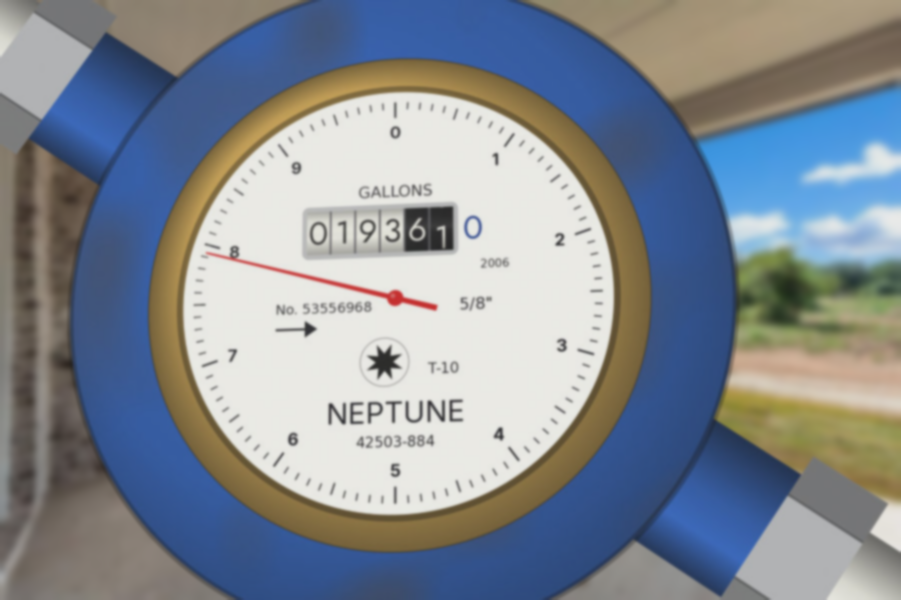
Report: 193607.9 (gal)
